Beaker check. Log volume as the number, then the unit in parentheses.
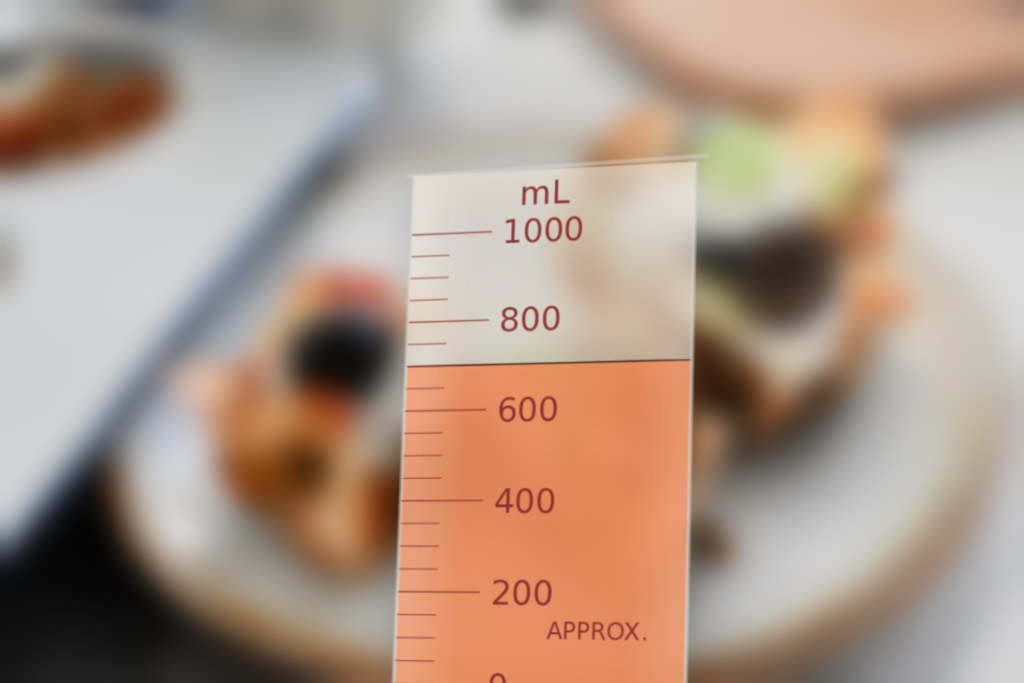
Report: 700 (mL)
